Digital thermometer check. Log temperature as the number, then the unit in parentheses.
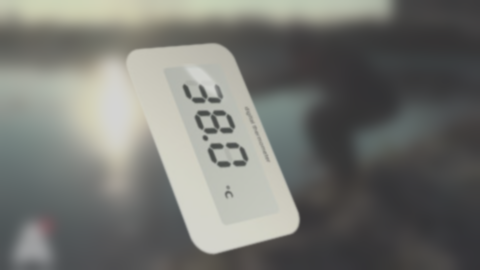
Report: 38.0 (°C)
